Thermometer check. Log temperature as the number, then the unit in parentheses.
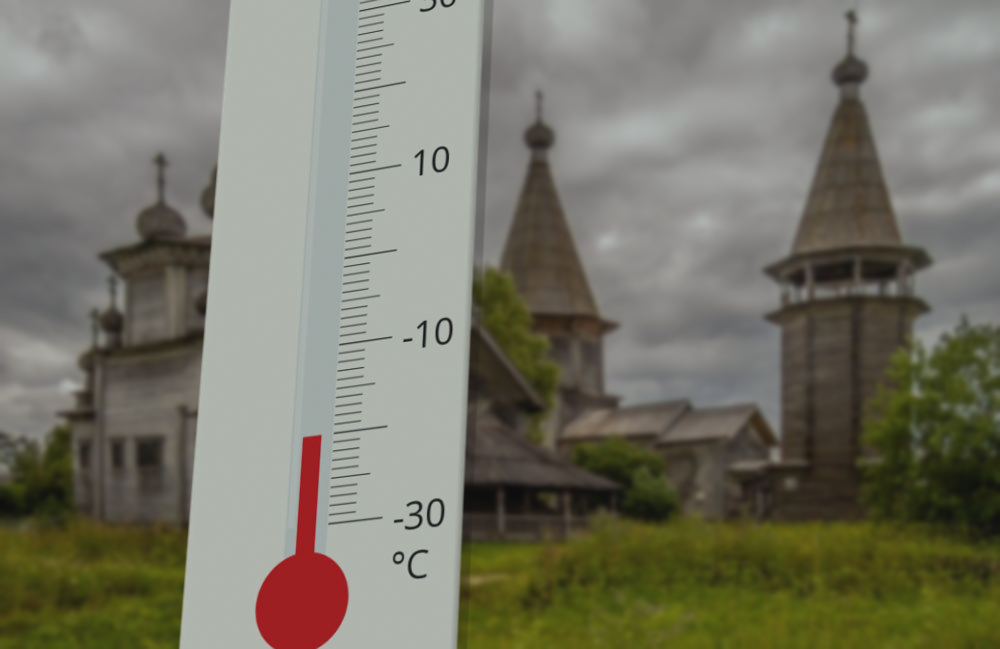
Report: -20 (°C)
